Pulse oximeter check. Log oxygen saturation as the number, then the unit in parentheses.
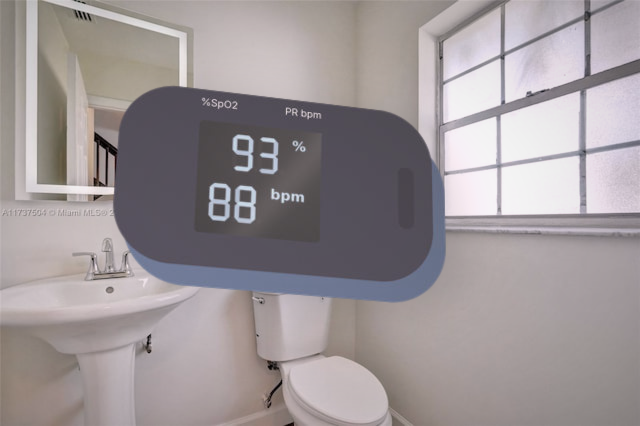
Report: 93 (%)
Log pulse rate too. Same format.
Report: 88 (bpm)
